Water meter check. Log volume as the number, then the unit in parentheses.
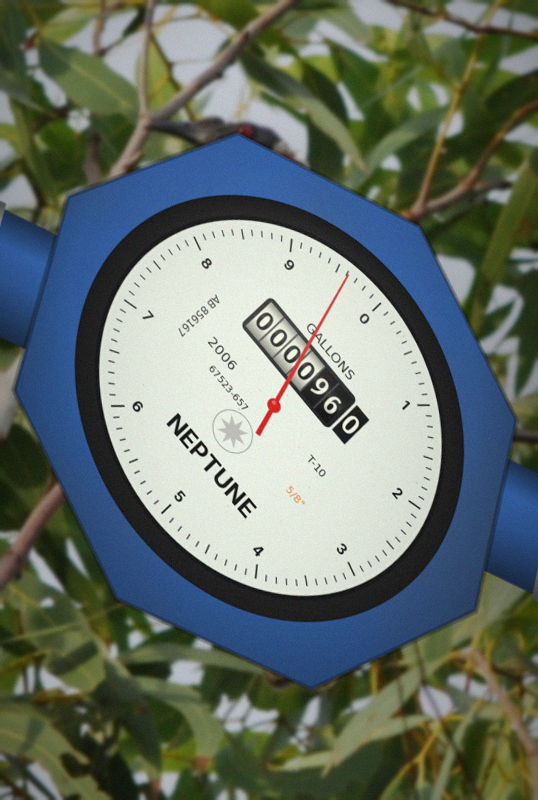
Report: 959.6 (gal)
